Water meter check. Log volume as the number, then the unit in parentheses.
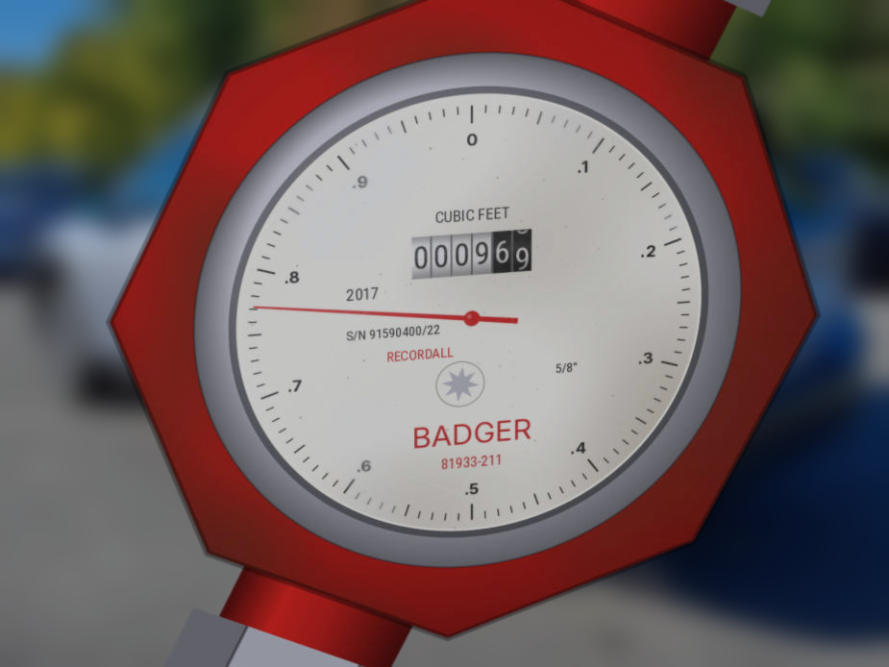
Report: 968.77 (ft³)
